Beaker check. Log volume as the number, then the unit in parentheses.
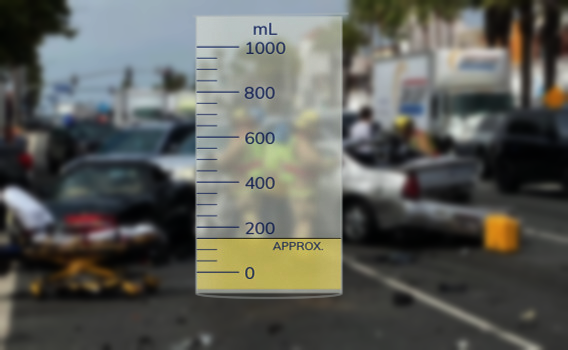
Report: 150 (mL)
